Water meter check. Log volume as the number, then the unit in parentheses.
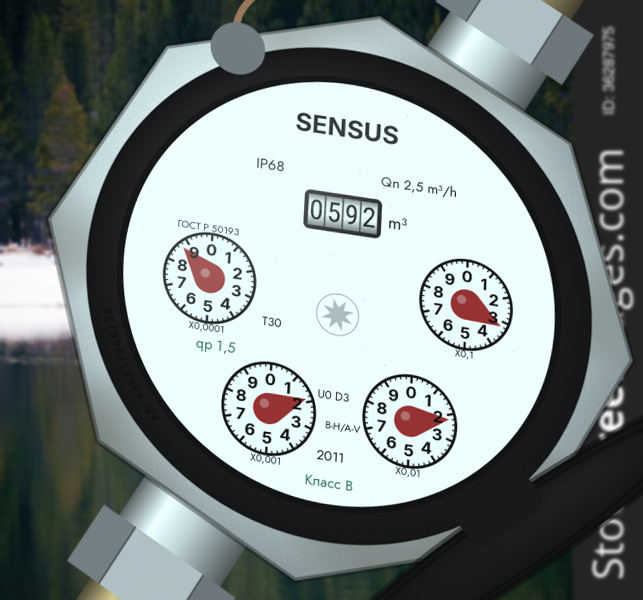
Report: 592.3218 (m³)
